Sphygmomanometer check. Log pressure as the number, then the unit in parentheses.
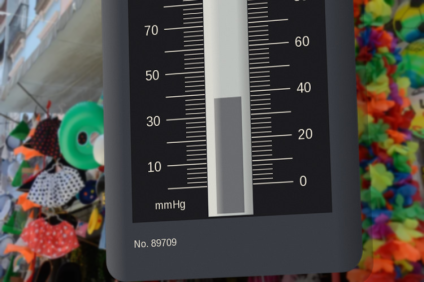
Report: 38 (mmHg)
